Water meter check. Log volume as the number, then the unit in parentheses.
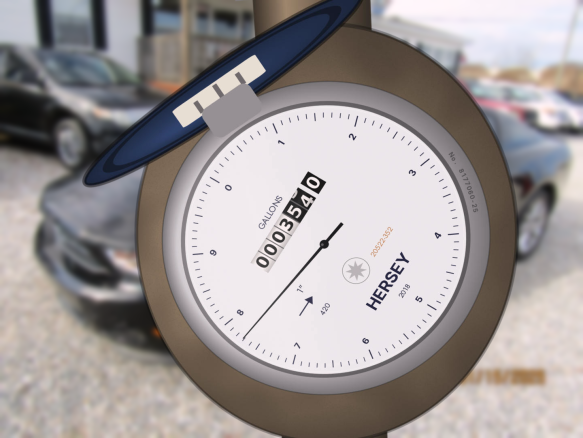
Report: 3537.7 (gal)
